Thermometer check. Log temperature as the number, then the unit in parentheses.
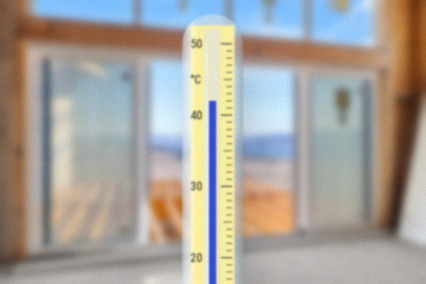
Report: 42 (°C)
